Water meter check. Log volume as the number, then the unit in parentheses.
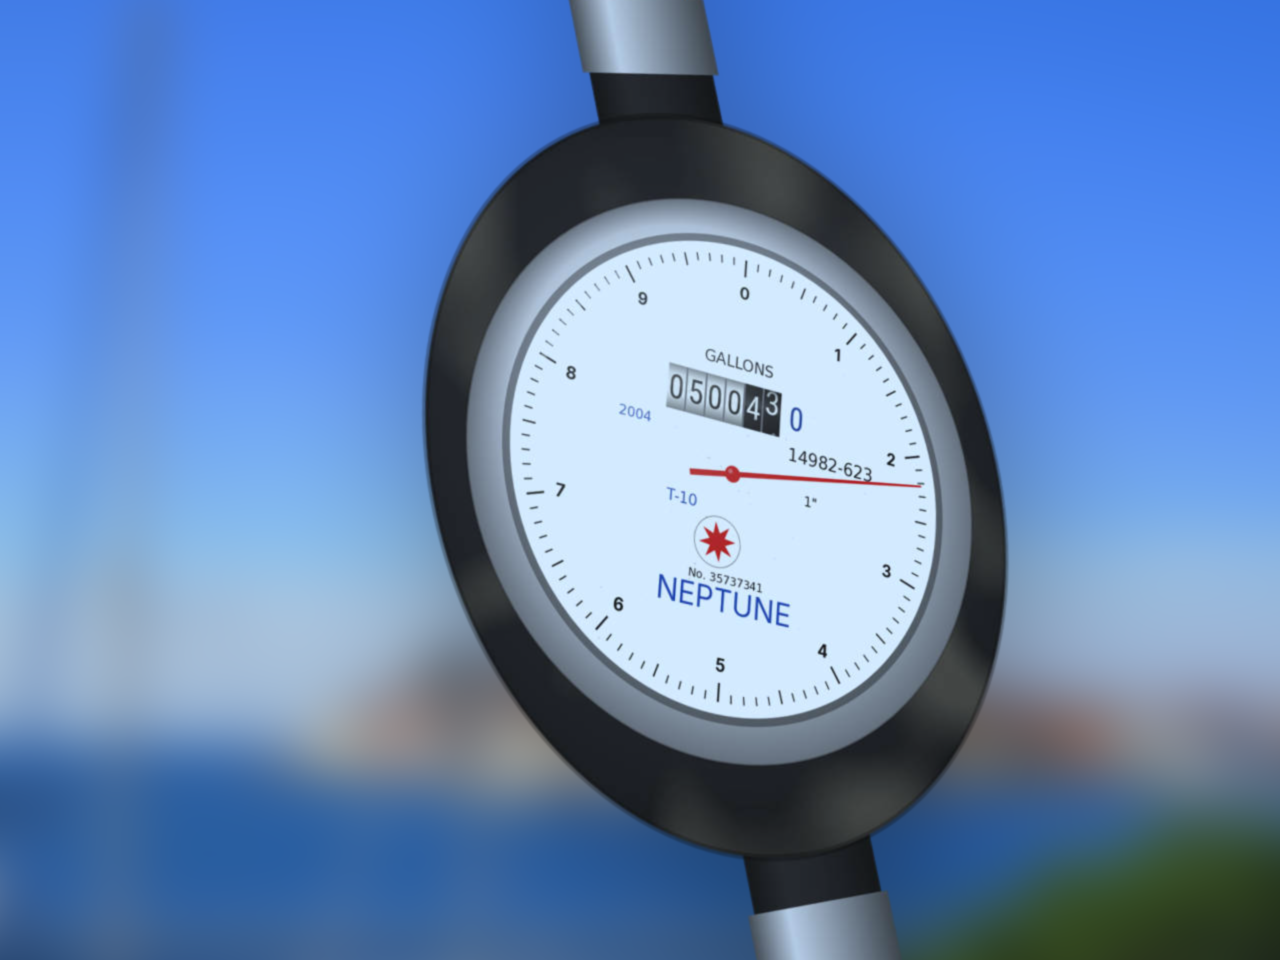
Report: 500432.2 (gal)
